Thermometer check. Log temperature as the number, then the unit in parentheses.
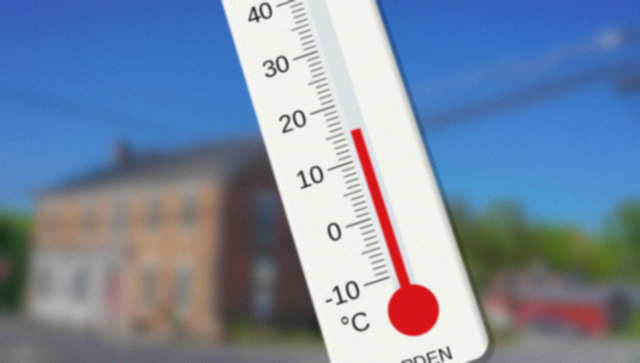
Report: 15 (°C)
